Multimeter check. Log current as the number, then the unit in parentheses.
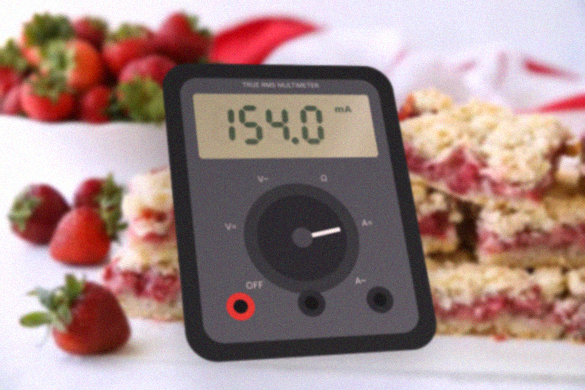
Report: 154.0 (mA)
